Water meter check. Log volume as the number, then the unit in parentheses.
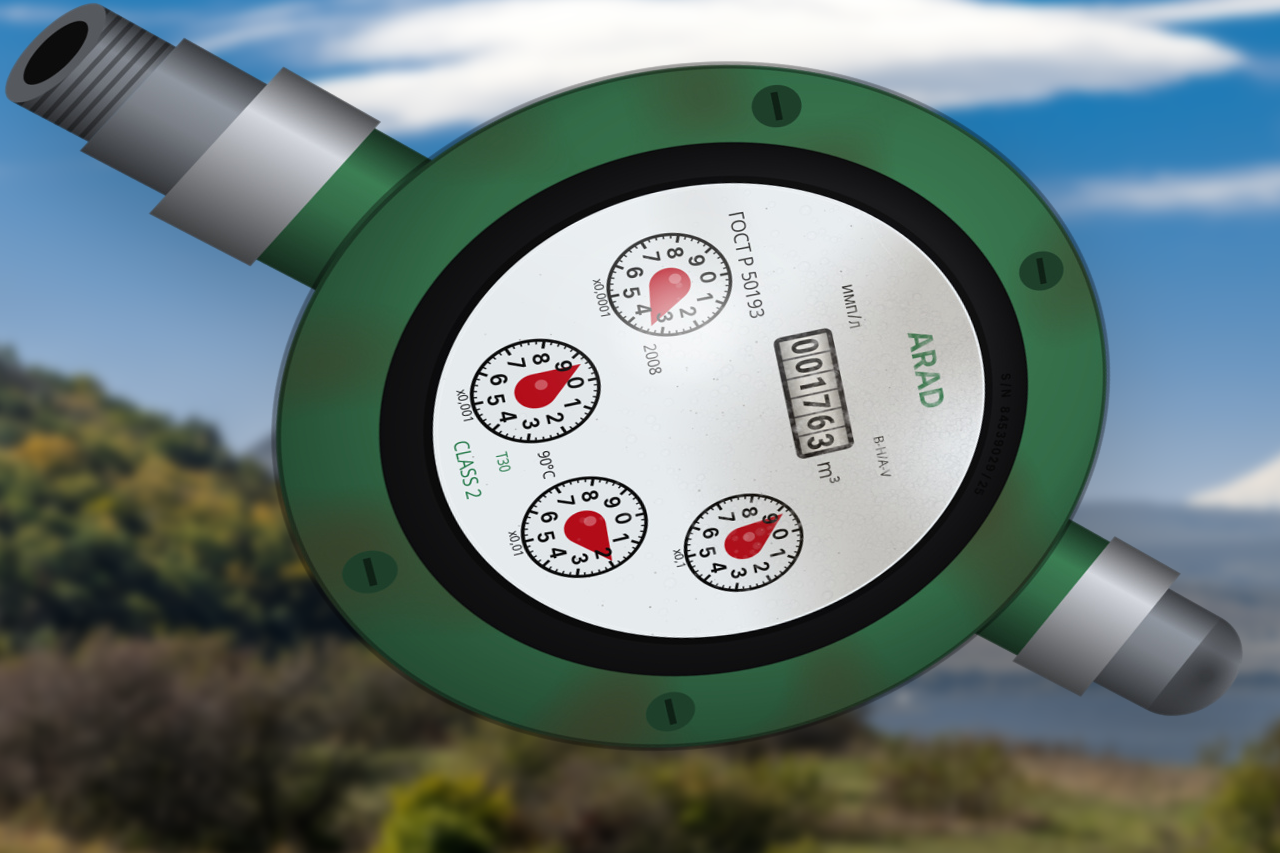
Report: 1762.9193 (m³)
